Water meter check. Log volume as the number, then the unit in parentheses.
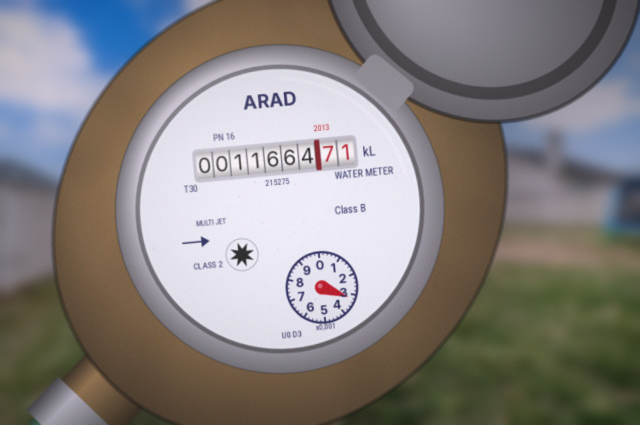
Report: 11664.713 (kL)
